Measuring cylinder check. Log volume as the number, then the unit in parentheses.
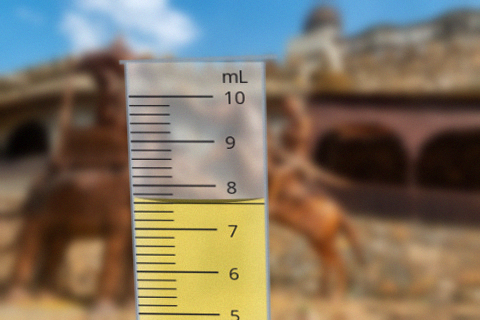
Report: 7.6 (mL)
